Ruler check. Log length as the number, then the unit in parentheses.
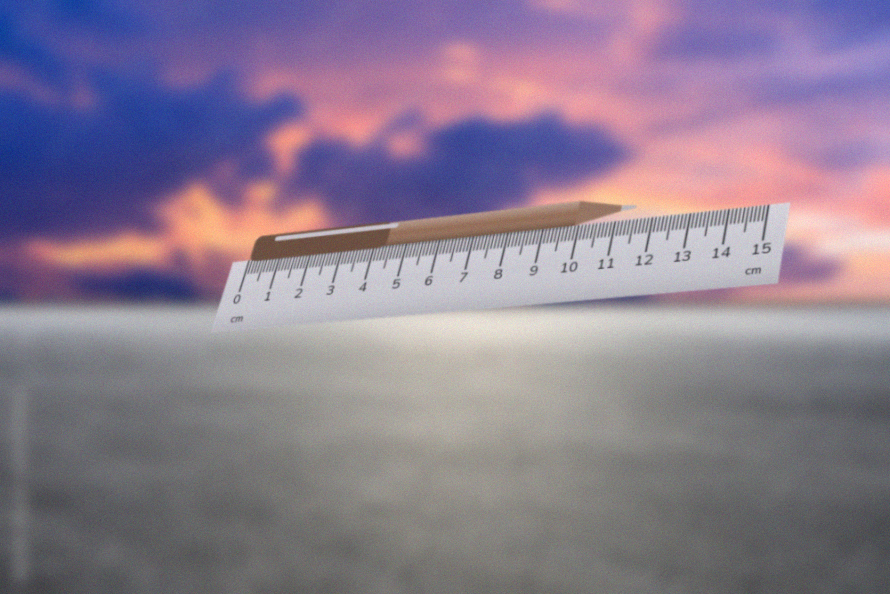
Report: 11.5 (cm)
